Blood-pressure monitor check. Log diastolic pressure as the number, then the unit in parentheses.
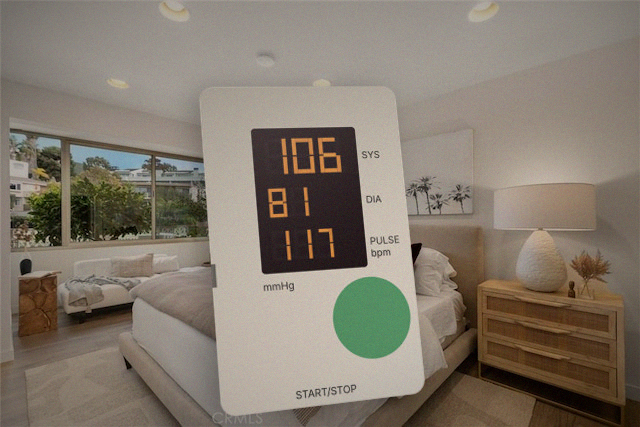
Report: 81 (mmHg)
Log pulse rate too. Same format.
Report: 117 (bpm)
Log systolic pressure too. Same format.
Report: 106 (mmHg)
